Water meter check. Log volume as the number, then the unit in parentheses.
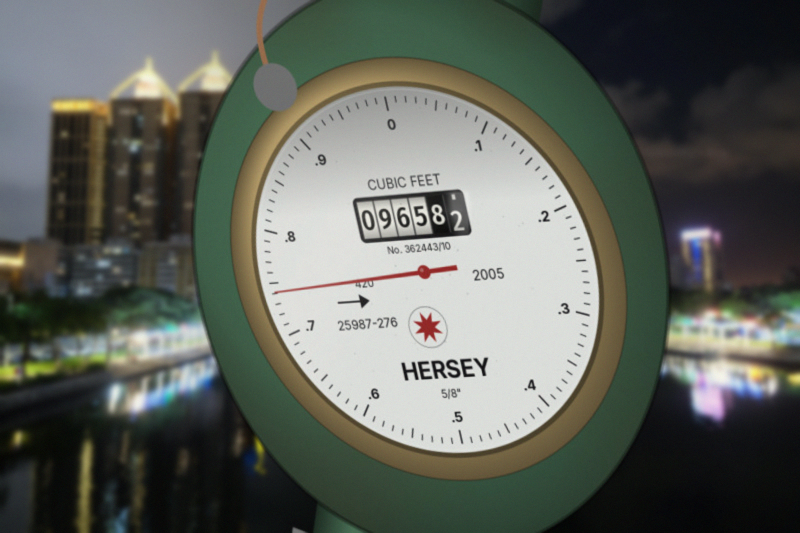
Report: 96581.74 (ft³)
